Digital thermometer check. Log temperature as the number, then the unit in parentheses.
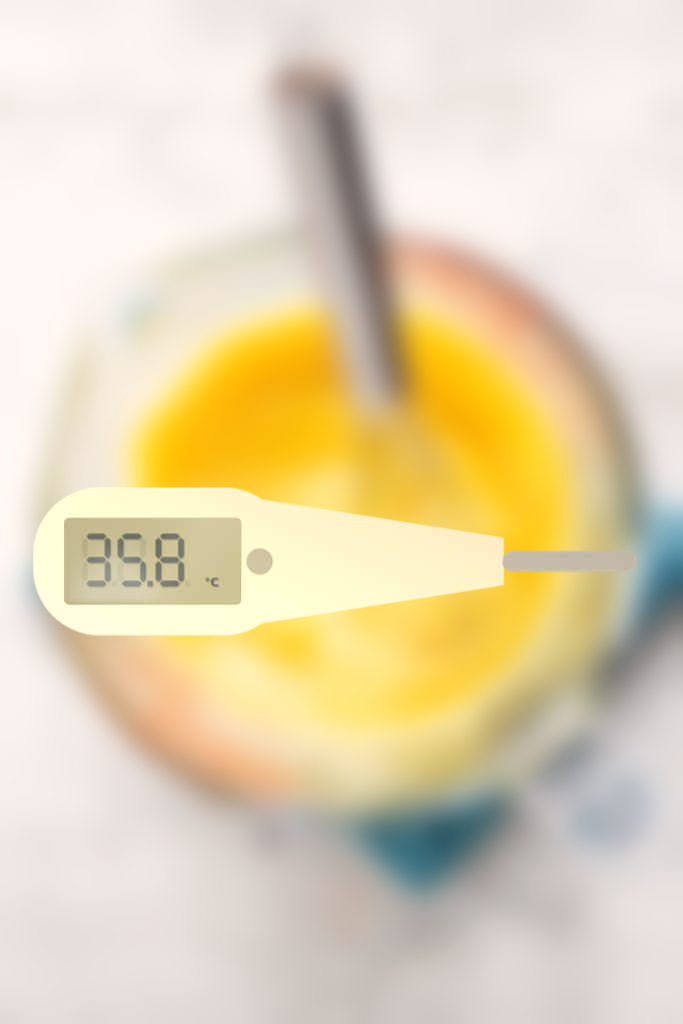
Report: 35.8 (°C)
